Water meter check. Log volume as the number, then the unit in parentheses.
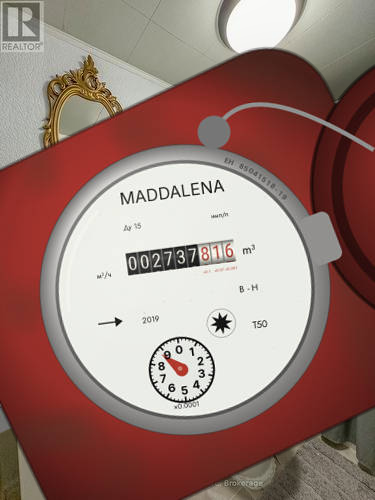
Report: 2737.8168 (m³)
